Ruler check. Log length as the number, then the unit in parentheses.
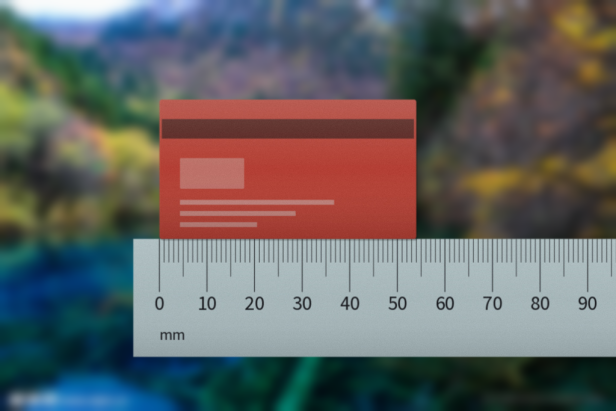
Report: 54 (mm)
